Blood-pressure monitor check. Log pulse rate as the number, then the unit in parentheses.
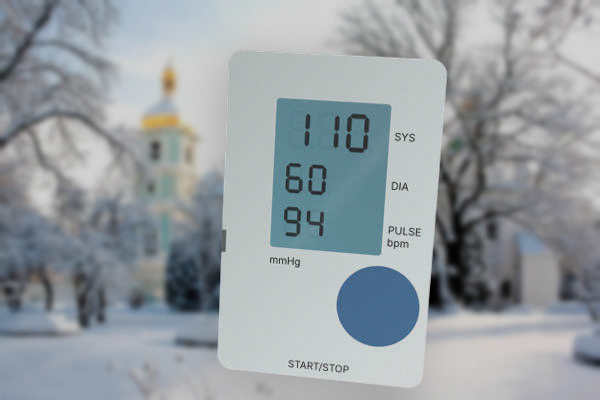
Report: 94 (bpm)
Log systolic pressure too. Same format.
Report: 110 (mmHg)
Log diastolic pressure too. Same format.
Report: 60 (mmHg)
